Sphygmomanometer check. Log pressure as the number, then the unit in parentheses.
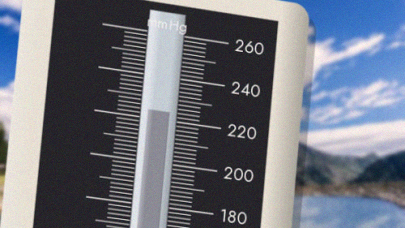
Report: 224 (mmHg)
